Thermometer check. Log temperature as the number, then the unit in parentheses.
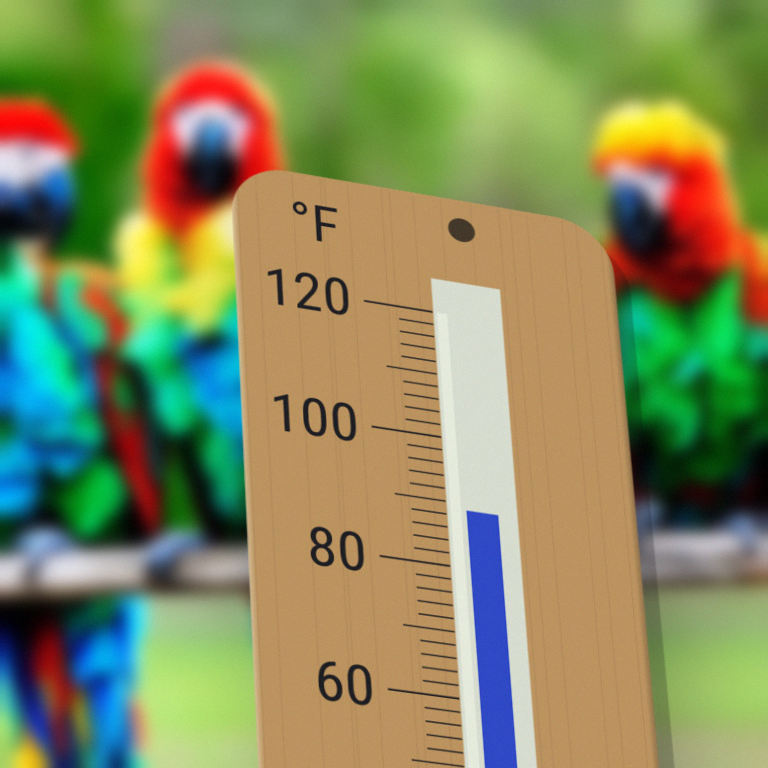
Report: 89 (°F)
